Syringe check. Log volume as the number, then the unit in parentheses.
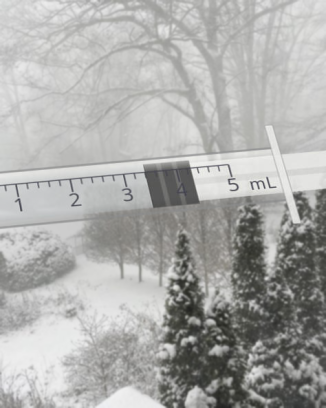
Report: 3.4 (mL)
